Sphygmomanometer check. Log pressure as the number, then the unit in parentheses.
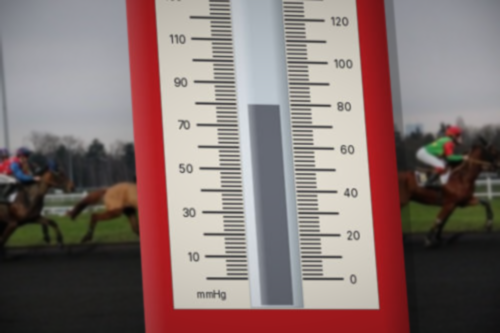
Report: 80 (mmHg)
